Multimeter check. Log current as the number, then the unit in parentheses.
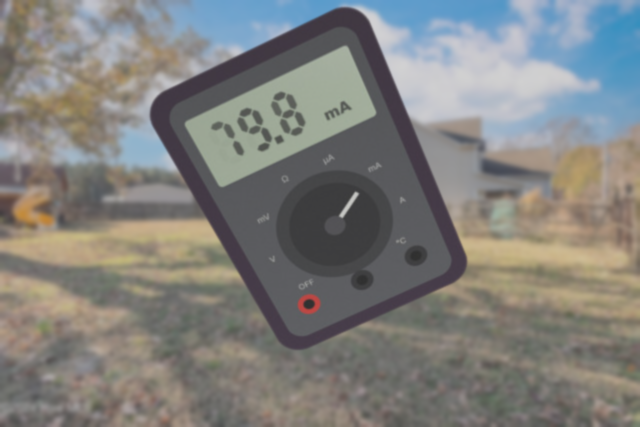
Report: 79.8 (mA)
